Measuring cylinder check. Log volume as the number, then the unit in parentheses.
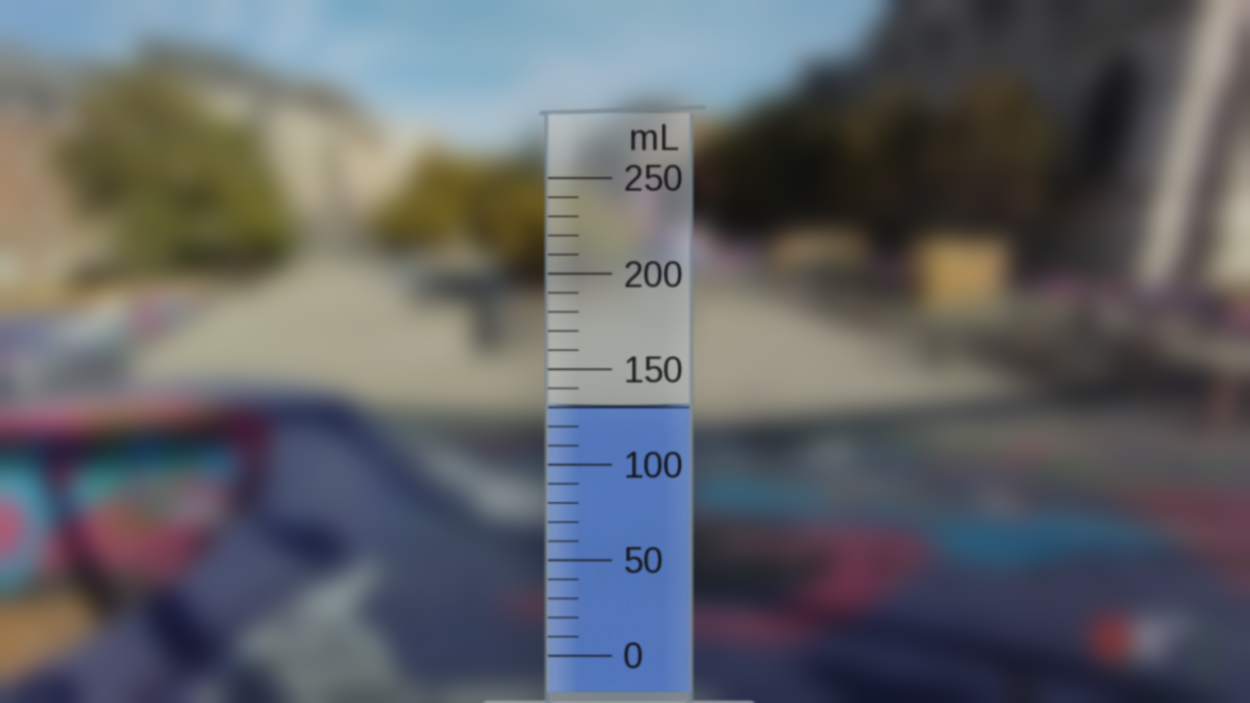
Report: 130 (mL)
